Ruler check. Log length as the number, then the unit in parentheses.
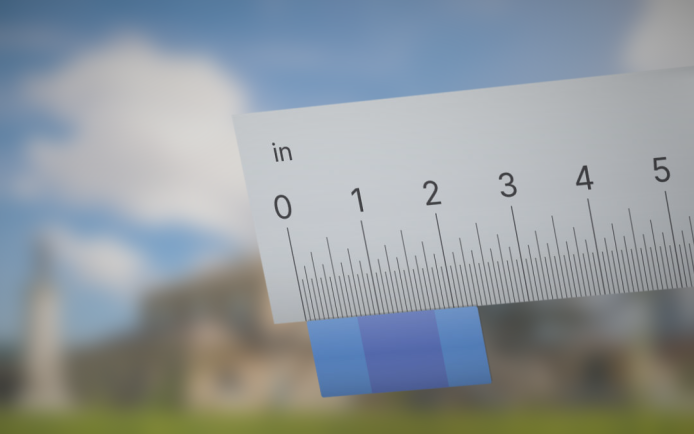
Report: 2.3125 (in)
